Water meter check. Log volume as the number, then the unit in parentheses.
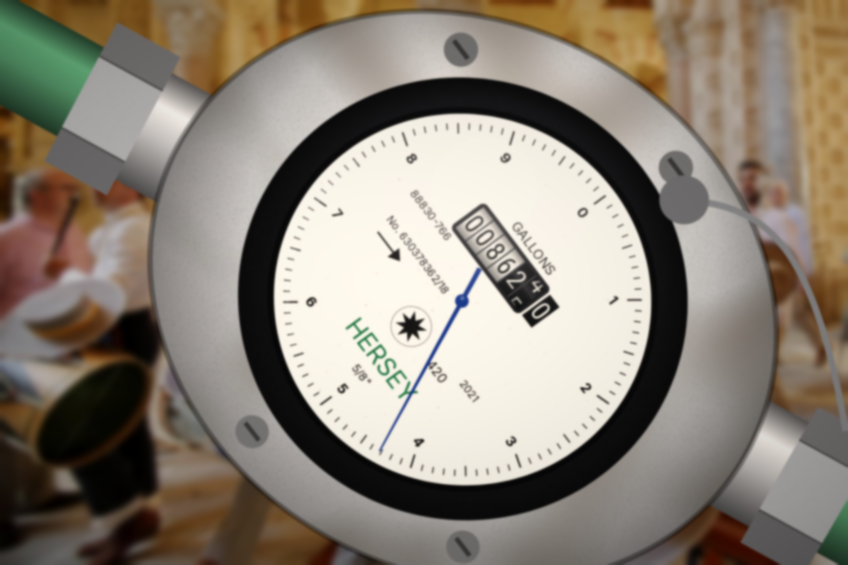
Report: 86244.3 (gal)
